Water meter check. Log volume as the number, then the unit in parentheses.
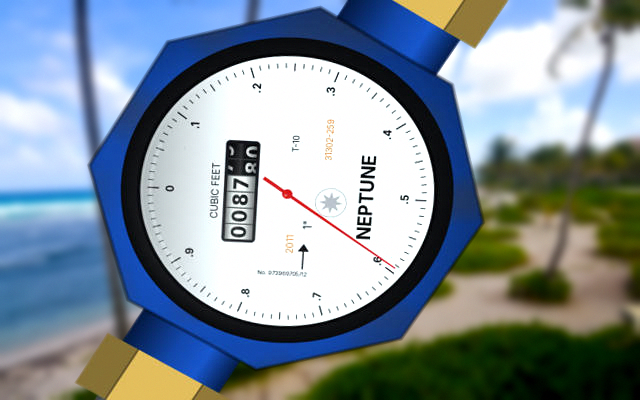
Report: 8779.59 (ft³)
